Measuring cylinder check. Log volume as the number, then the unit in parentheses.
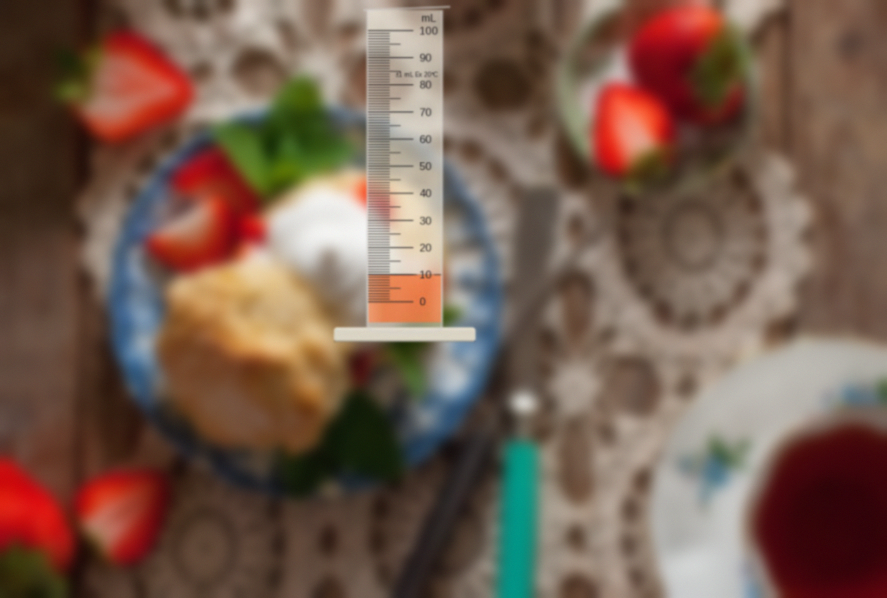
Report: 10 (mL)
